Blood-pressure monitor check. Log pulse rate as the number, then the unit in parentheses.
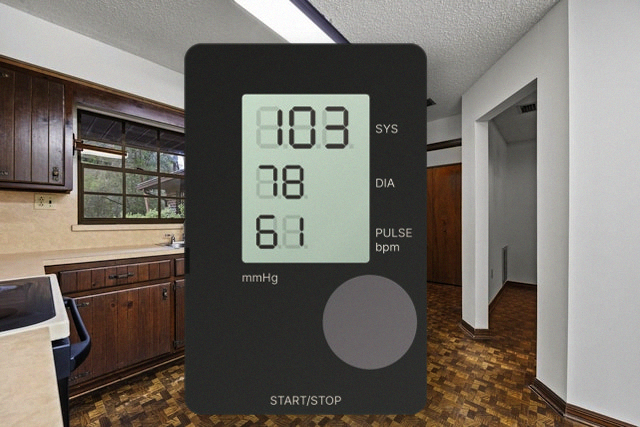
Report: 61 (bpm)
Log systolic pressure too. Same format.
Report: 103 (mmHg)
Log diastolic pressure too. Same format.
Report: 78 (mmHg)
